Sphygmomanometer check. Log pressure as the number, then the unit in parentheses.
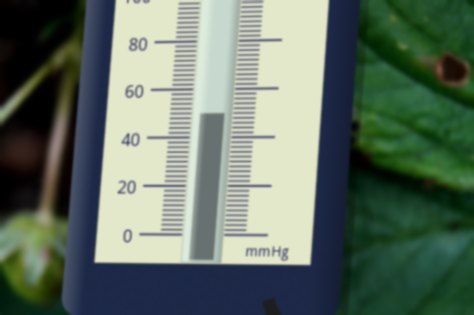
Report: 50 (mmHg)
